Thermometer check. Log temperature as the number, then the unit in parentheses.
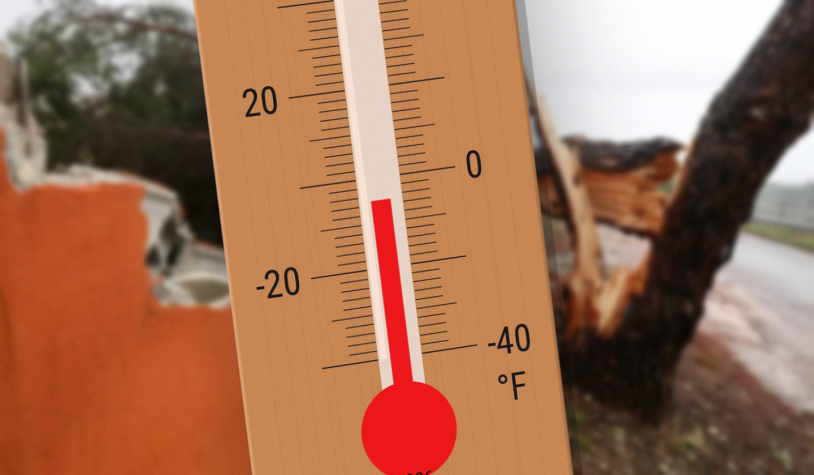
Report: -5 (°F)
